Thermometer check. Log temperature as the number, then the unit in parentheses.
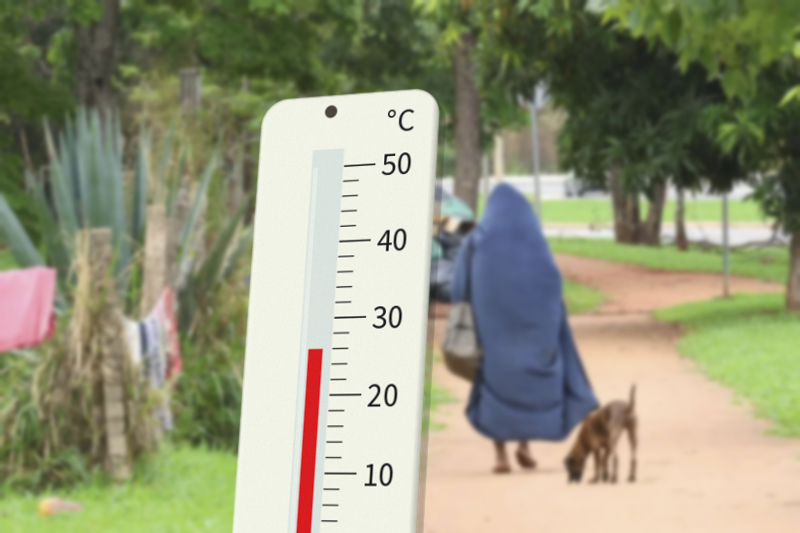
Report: 26 (°C)
